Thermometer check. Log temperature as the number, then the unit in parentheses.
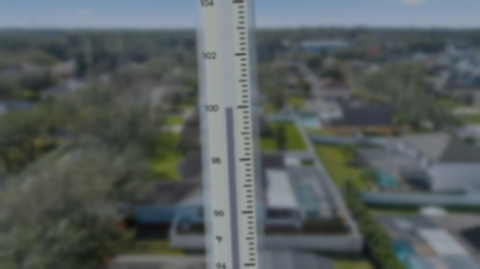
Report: 100 (°F)
